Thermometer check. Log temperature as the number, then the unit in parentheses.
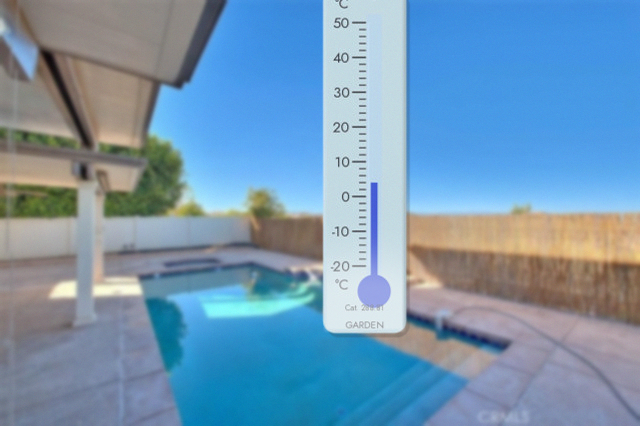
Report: 4 (°C)
